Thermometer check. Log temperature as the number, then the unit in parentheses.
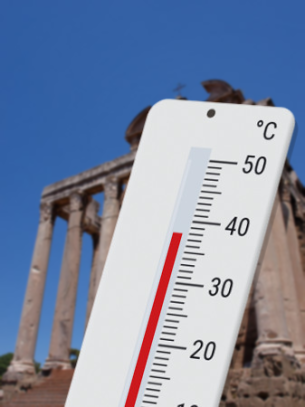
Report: 38 (°C)
